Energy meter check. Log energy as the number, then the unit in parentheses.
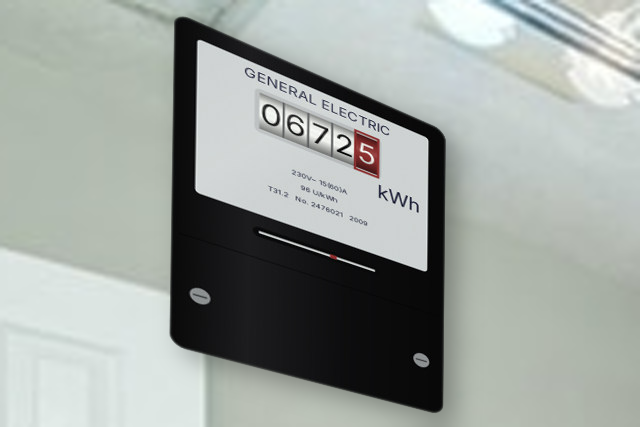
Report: 672.5 (kWh)
